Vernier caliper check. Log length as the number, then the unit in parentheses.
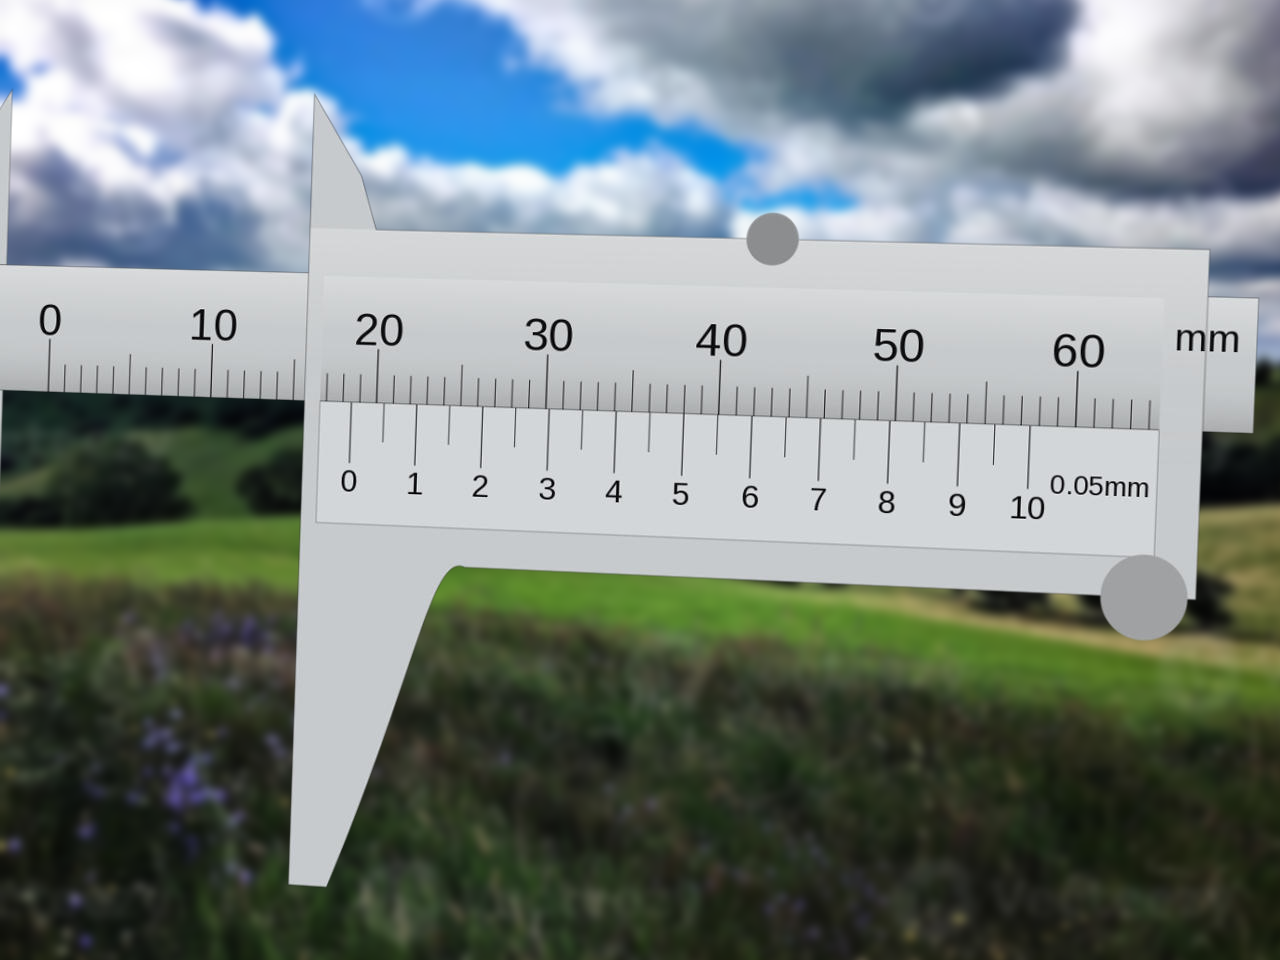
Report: 18.5 (mm)
